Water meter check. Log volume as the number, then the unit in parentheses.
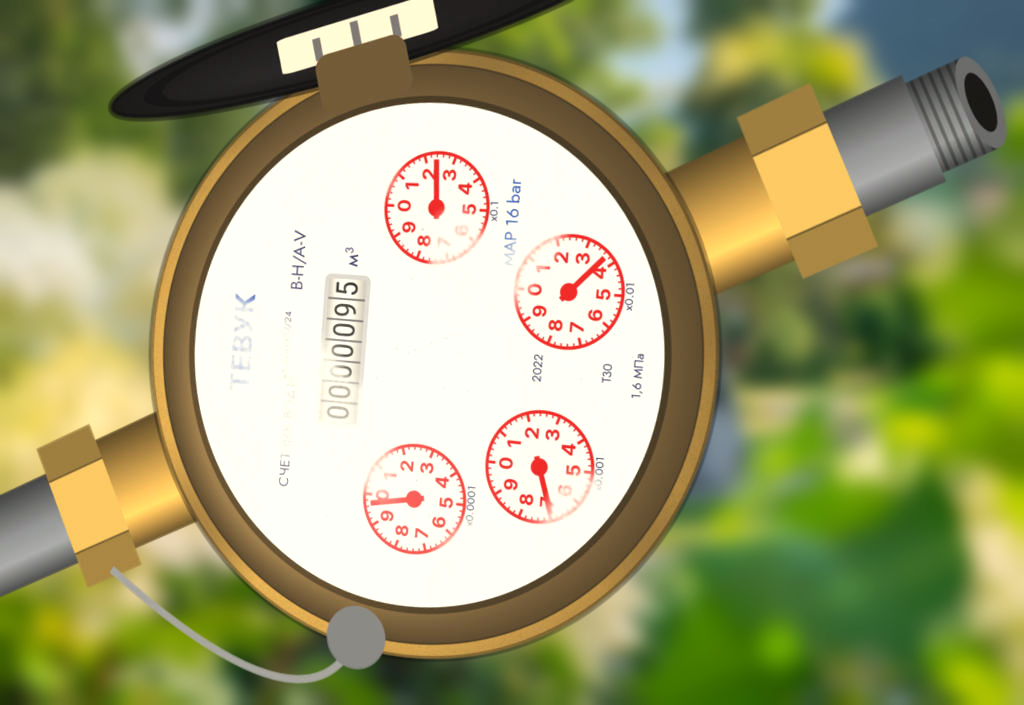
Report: 95.2369 (m³)
